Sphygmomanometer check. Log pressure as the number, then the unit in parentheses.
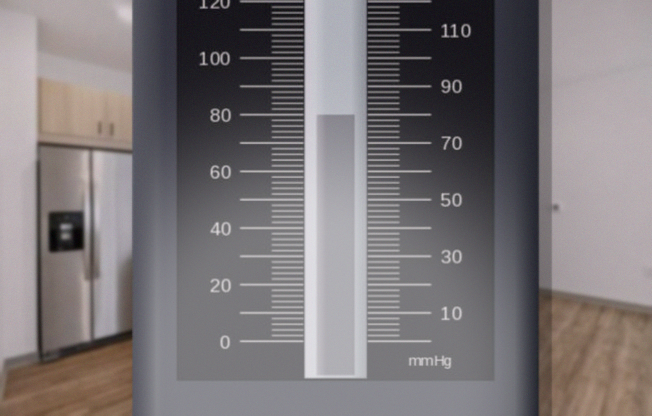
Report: 80 (mmHg)
